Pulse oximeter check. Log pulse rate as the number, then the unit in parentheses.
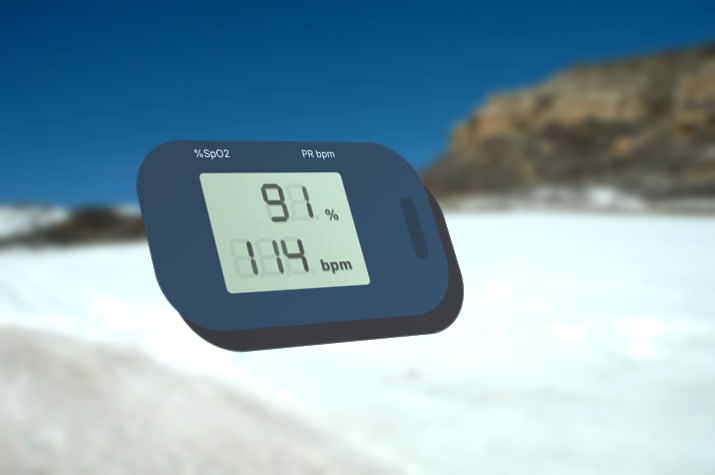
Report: 114 (bpm)
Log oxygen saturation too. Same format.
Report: 91 (%)
